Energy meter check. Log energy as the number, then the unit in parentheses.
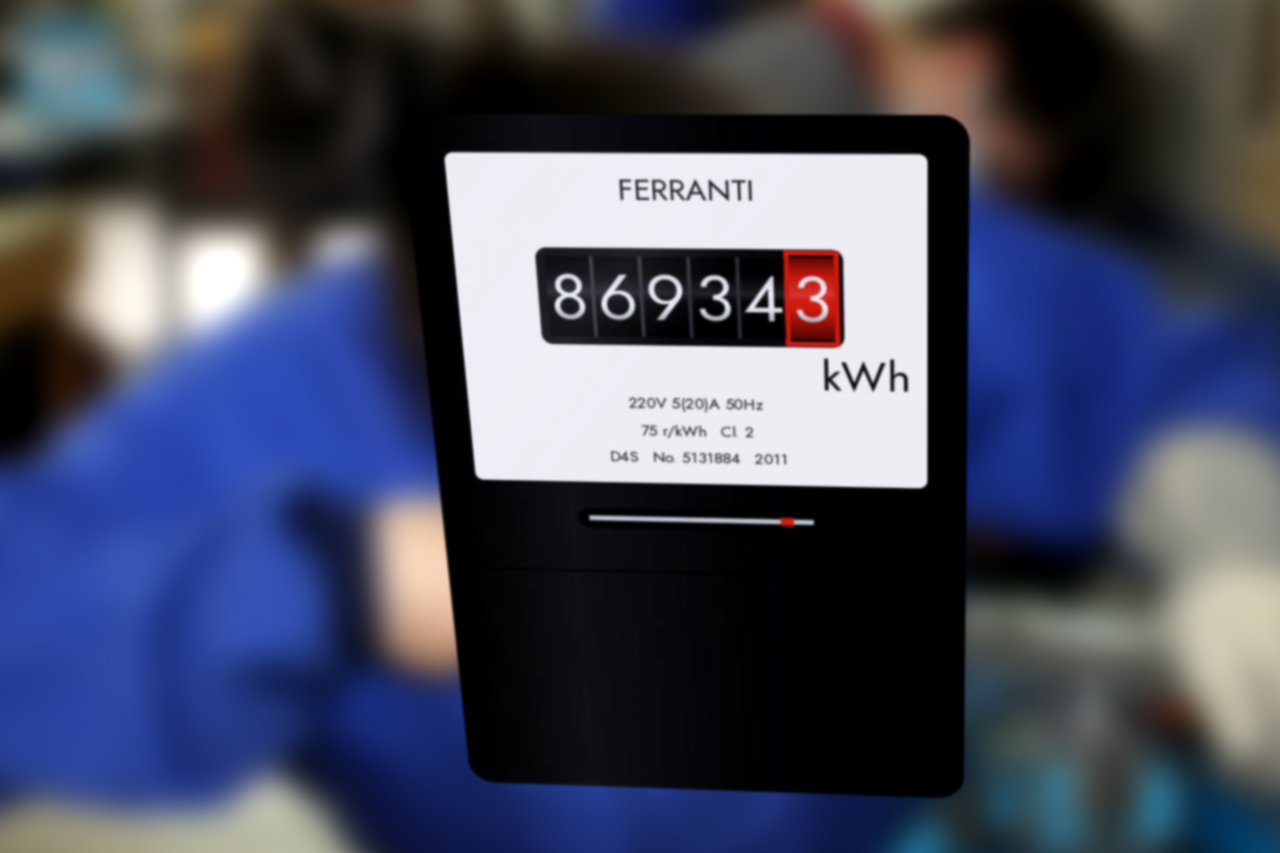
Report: 86934.3 (kWh)
